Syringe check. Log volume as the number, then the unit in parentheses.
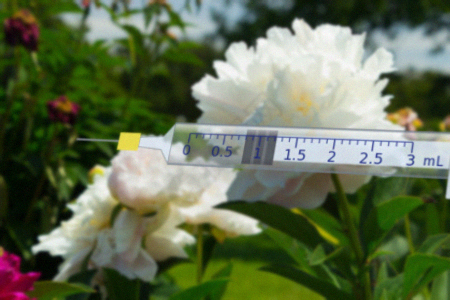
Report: 0.8 (mL)
